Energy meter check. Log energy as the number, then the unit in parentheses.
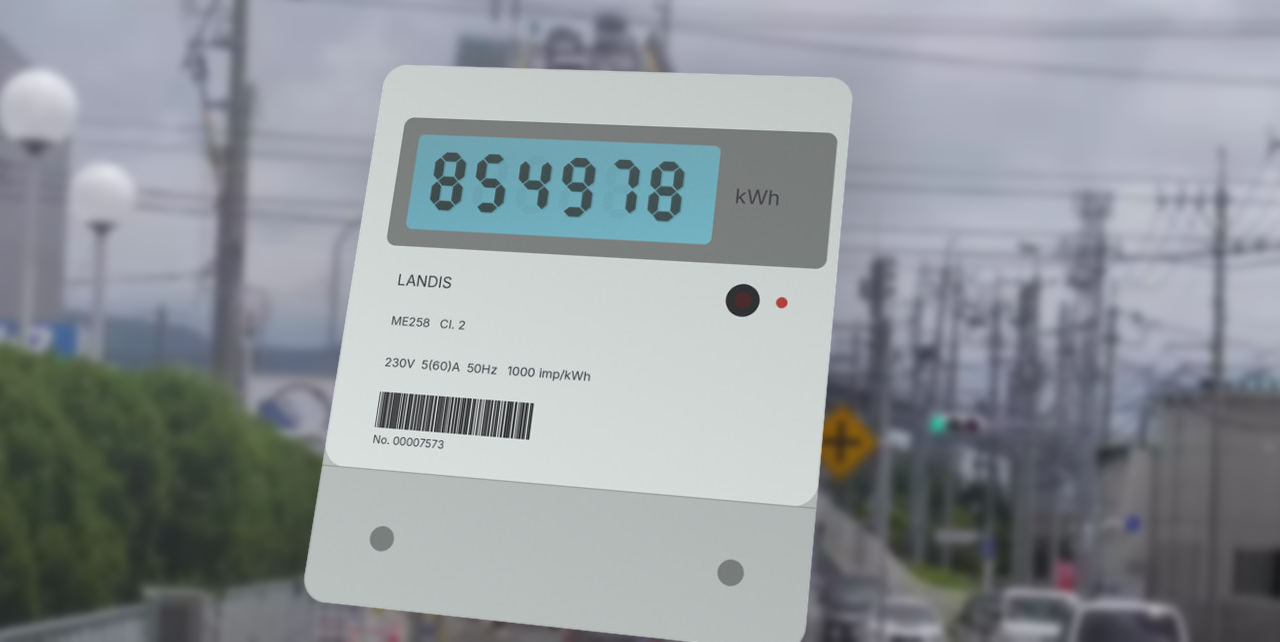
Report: 854978 (kWh)
